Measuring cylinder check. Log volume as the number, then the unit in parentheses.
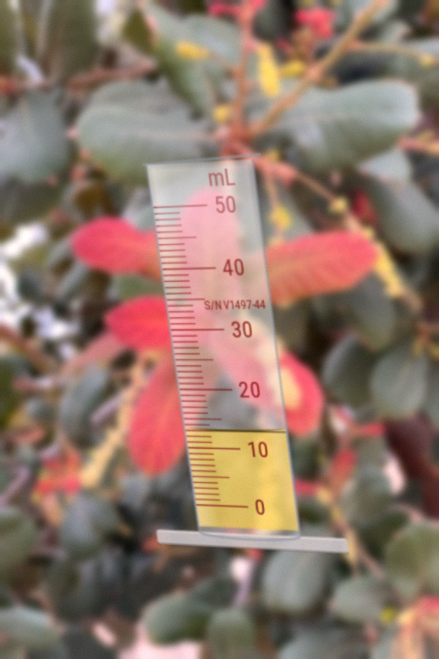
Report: 13 (mL)
